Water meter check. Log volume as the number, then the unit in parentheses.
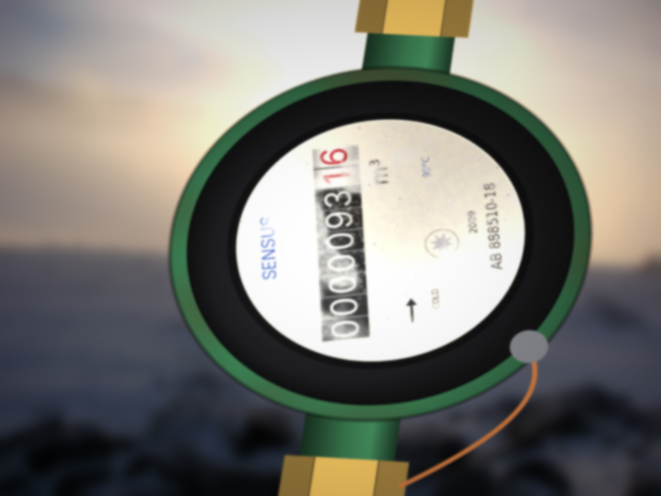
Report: 93.16 (m³)
